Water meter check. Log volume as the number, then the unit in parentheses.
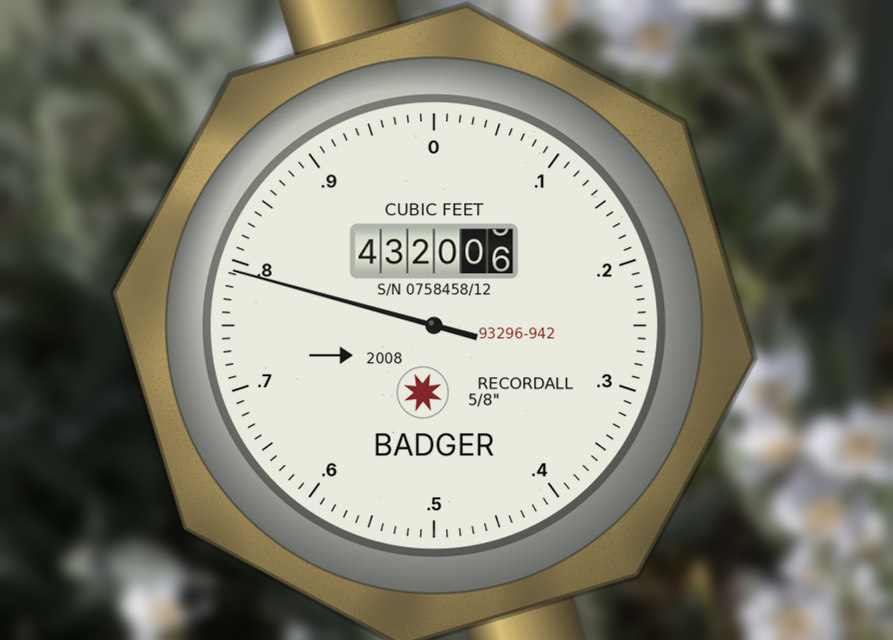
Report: 432005.79 (ft³)
